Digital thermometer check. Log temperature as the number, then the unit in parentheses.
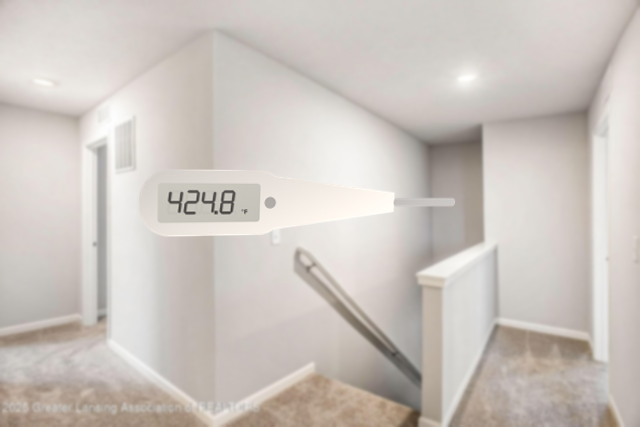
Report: 424.8 (°F)
